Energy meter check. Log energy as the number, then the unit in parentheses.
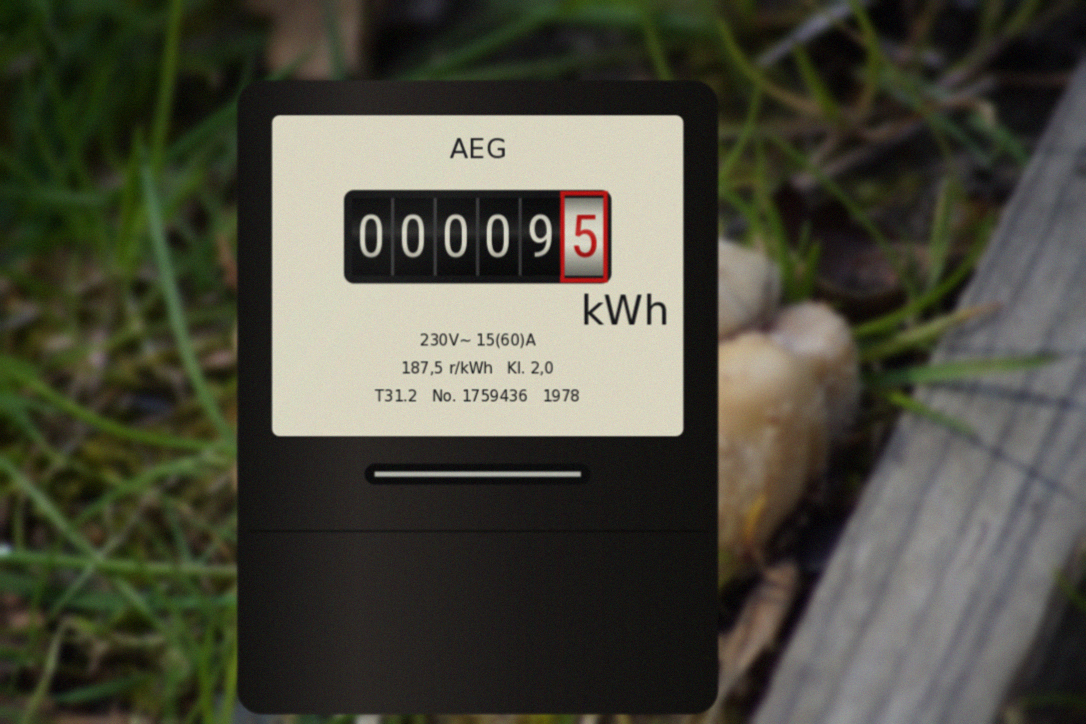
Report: 9.5 (kWh)
